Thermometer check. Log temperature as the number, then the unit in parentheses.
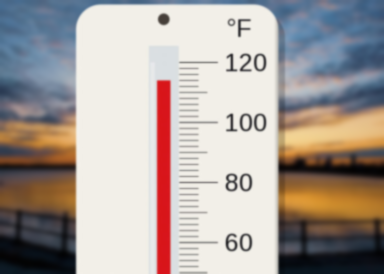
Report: 114 (°F)
